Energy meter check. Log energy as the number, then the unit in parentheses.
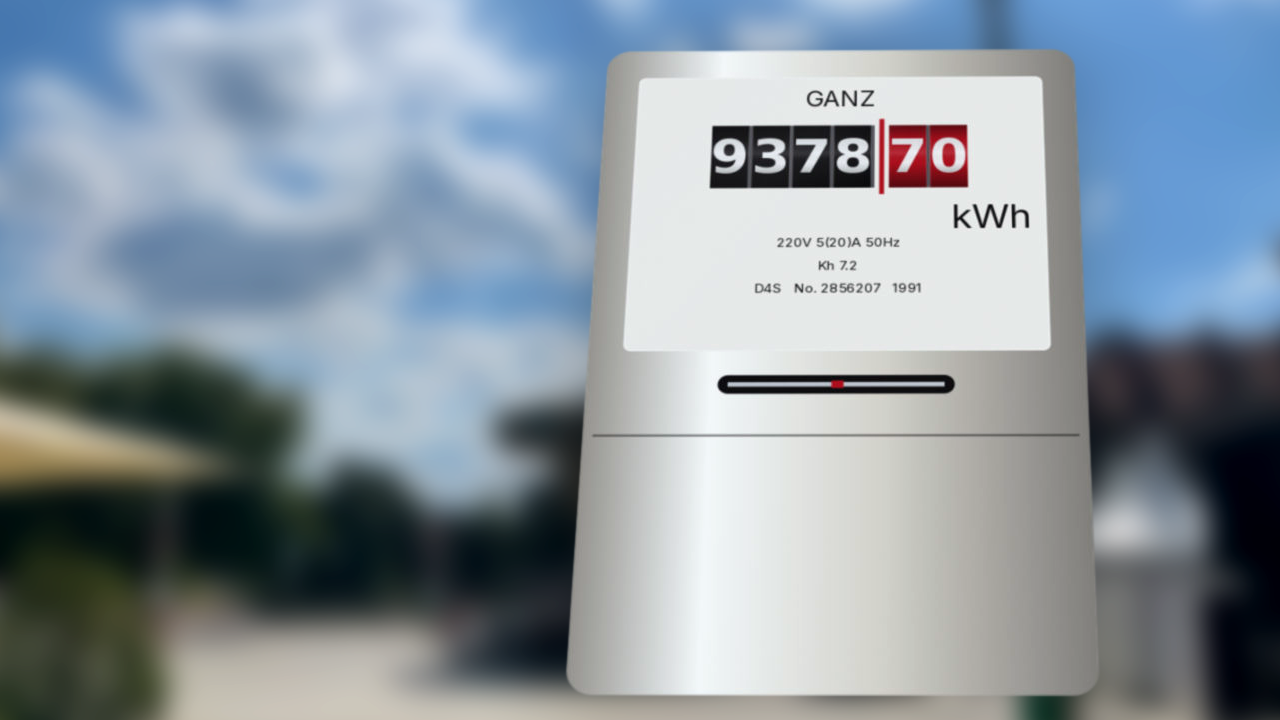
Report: 9378.70 (kWh)
